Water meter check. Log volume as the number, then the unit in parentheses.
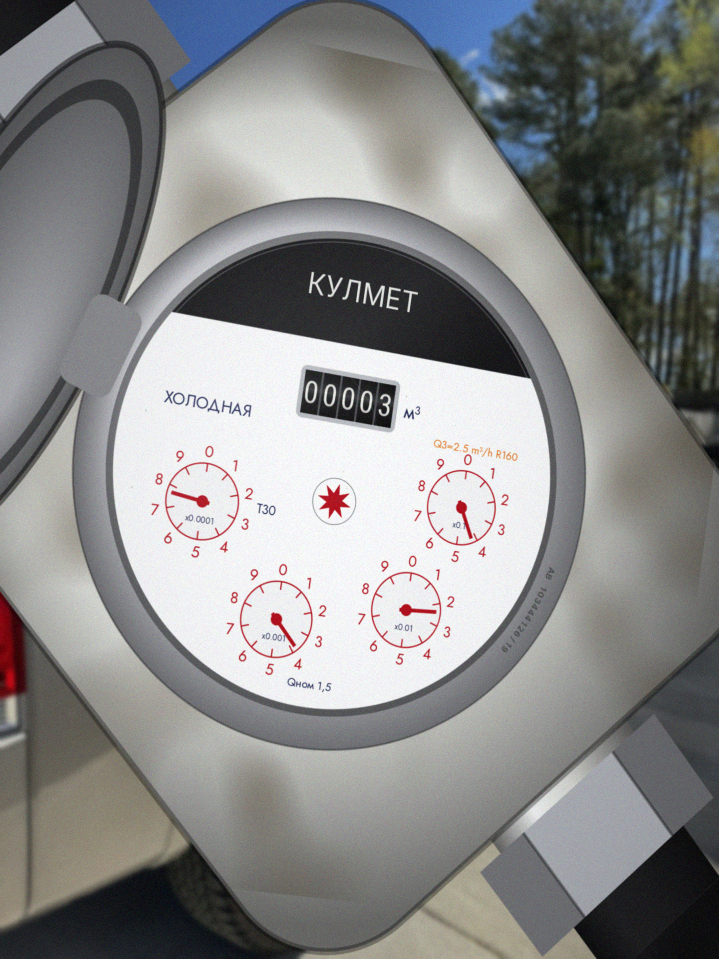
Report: 3.4237 (m³)
